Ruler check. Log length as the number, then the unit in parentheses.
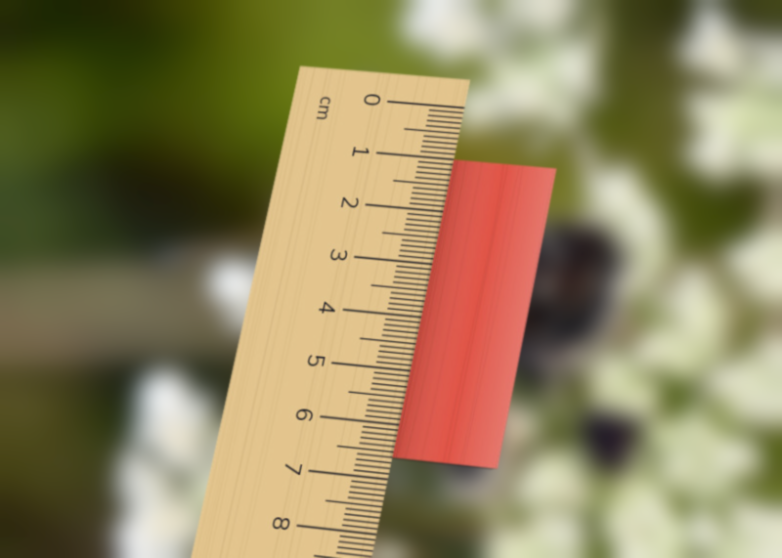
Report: 5.6 (cm)
